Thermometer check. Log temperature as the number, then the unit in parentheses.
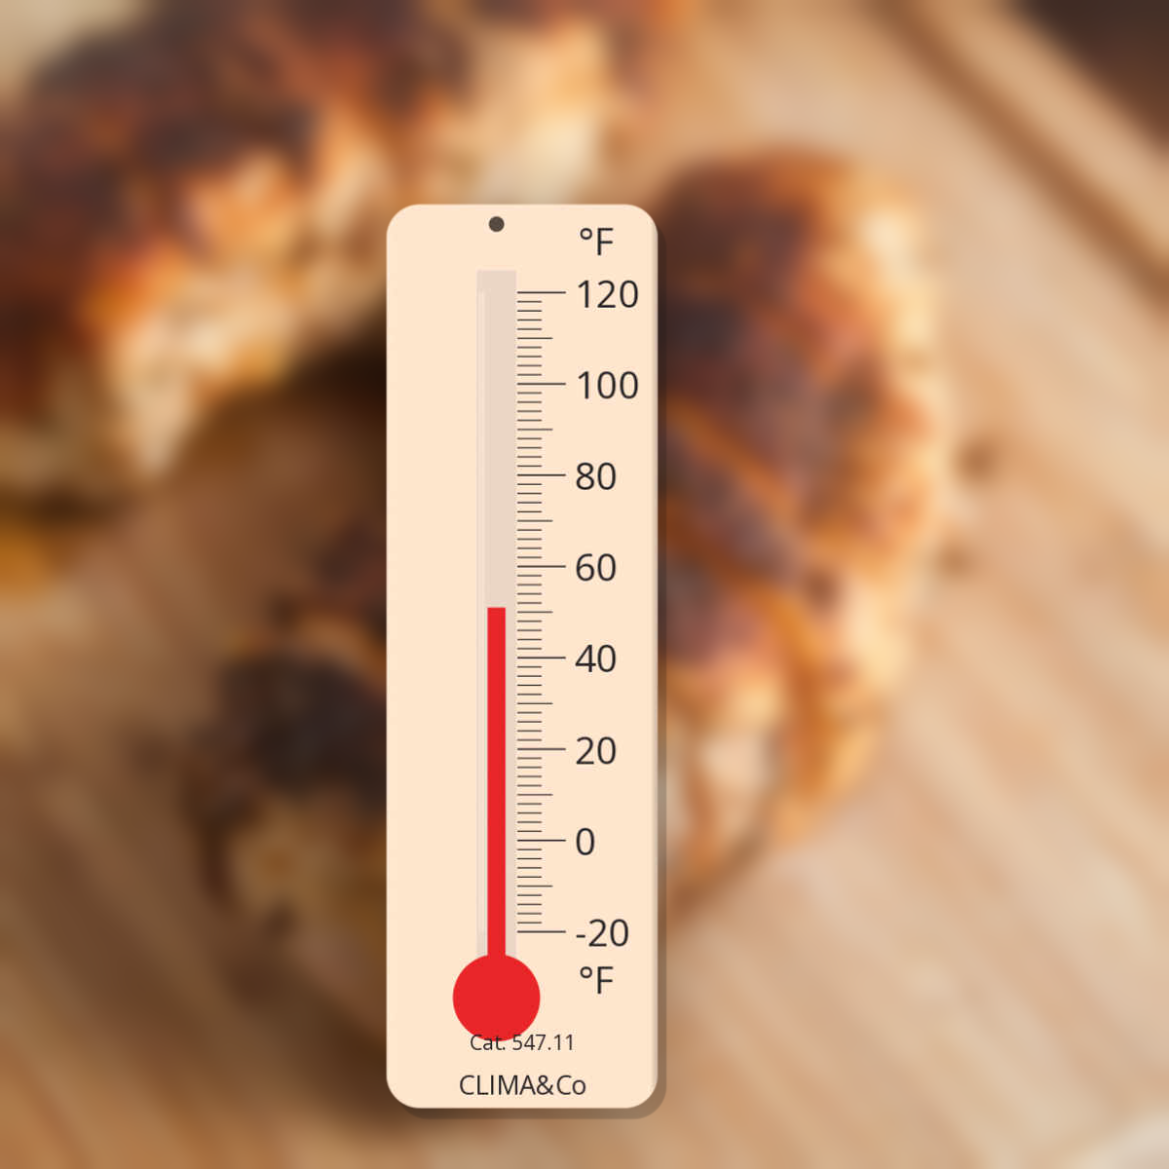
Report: 51 (°F)
